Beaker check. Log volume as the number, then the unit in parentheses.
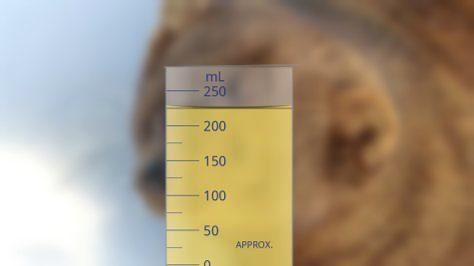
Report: 225 (mL)
